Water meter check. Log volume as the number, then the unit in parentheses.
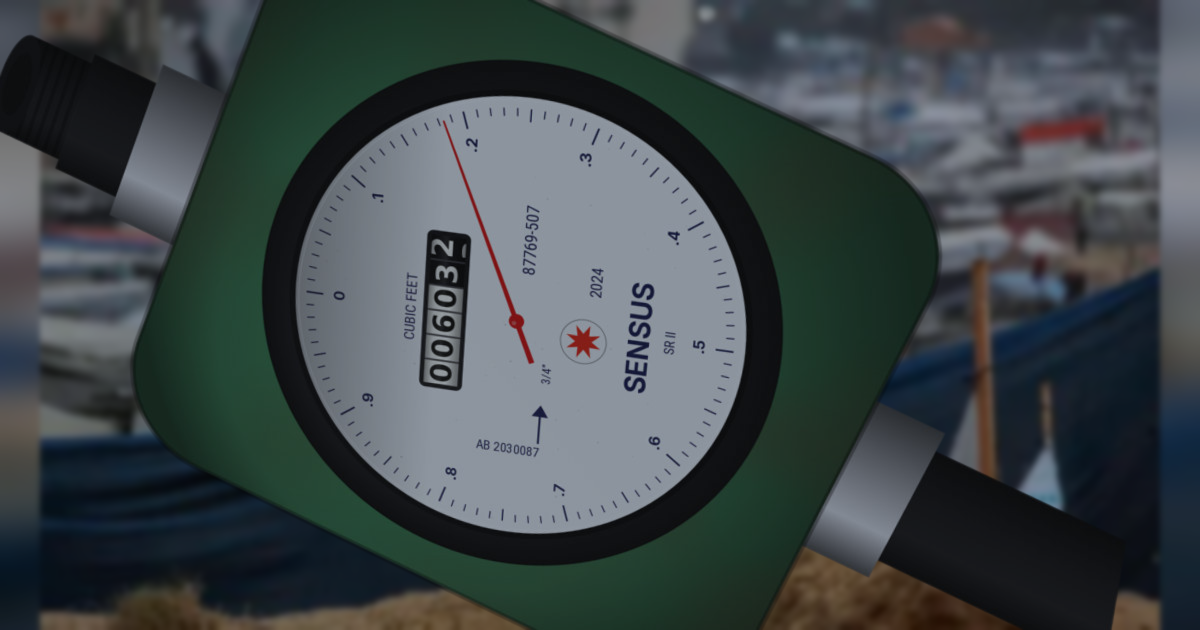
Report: 6032.18 (ft³)
